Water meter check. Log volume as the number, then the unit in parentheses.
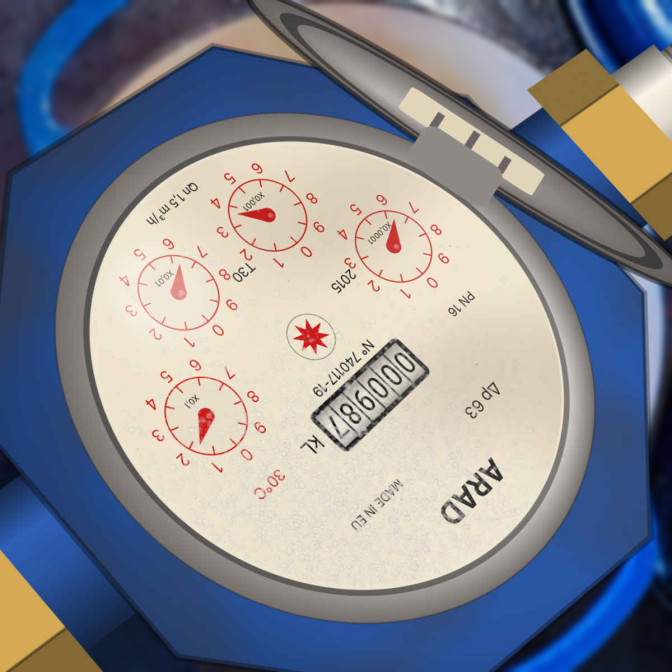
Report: 987.1636 (kL)
